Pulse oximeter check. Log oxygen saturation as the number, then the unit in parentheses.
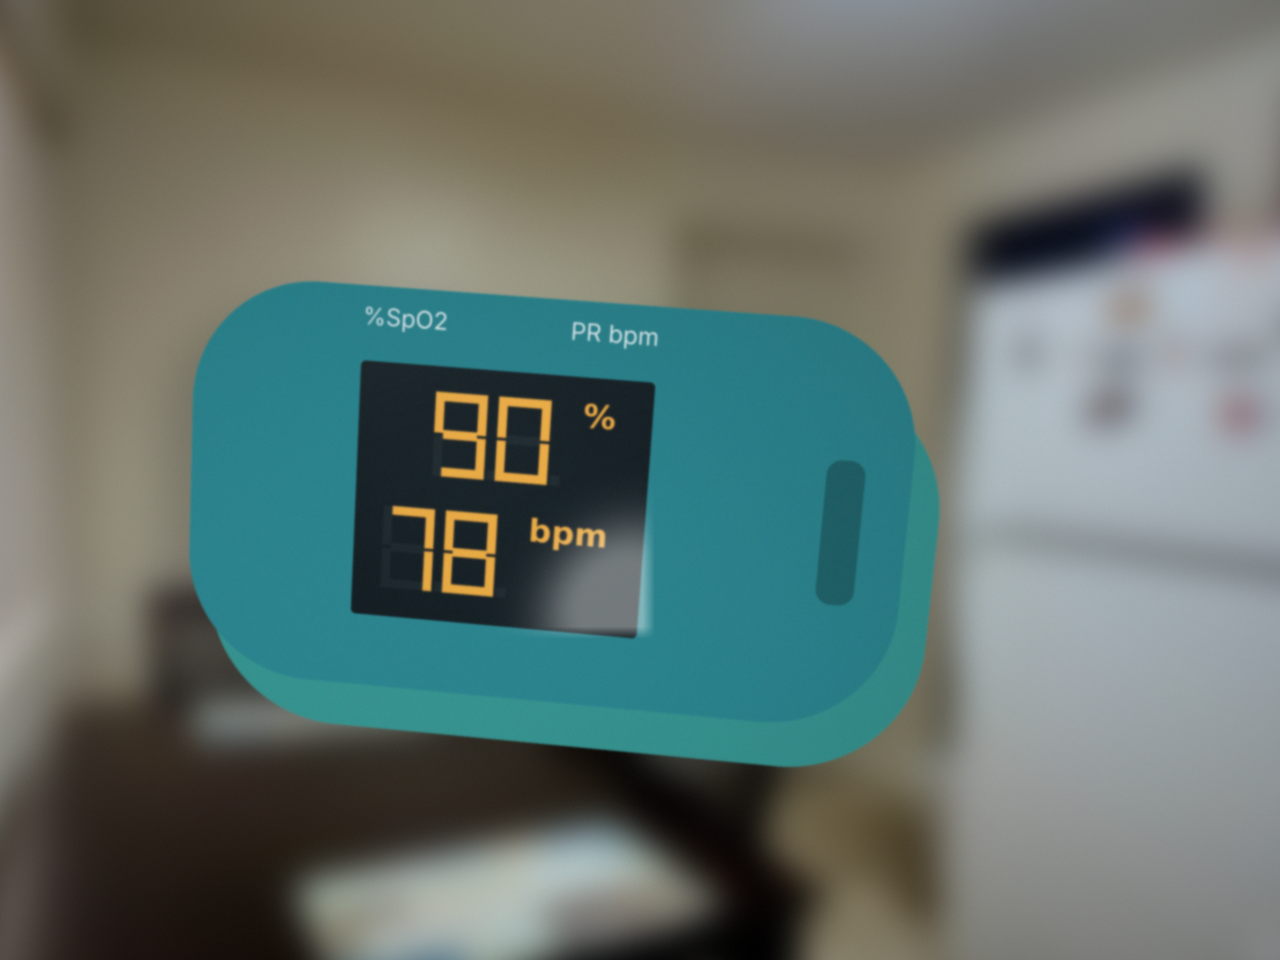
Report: 90 (%)
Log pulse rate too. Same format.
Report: 78 (bpm)
